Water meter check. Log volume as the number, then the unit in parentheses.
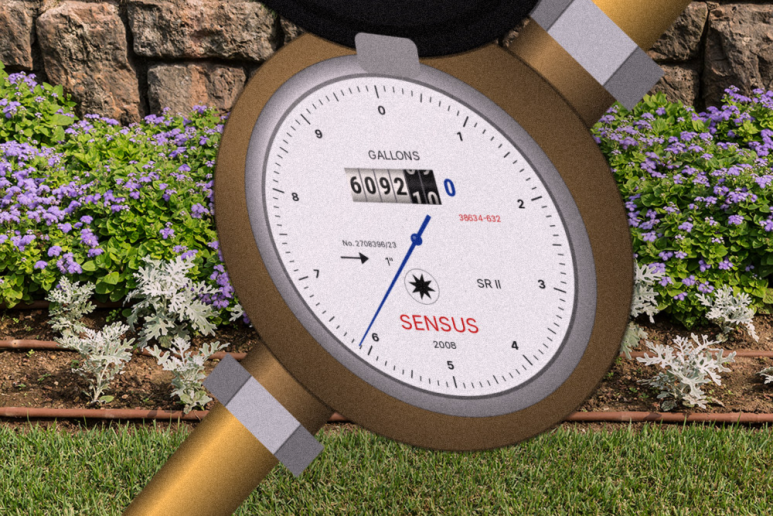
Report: 6092096.1 (gal)
